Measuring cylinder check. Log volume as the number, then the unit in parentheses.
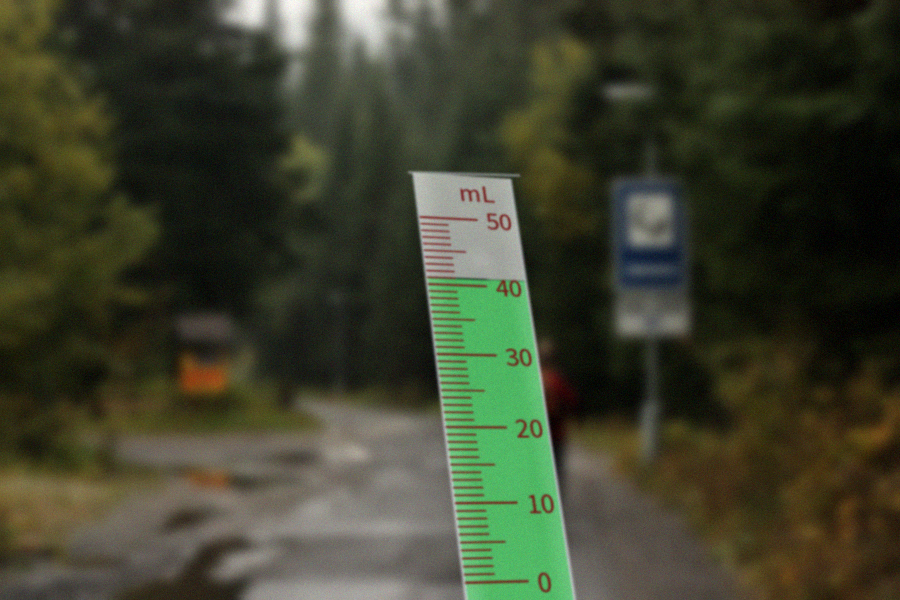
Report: 41 (mL)
